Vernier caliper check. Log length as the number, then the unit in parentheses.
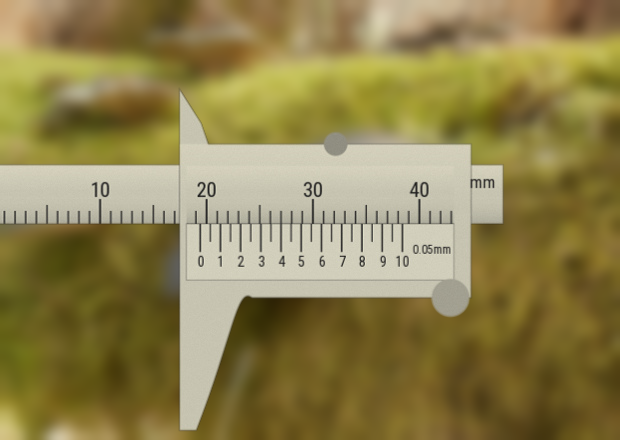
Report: 19.4 (mm)
